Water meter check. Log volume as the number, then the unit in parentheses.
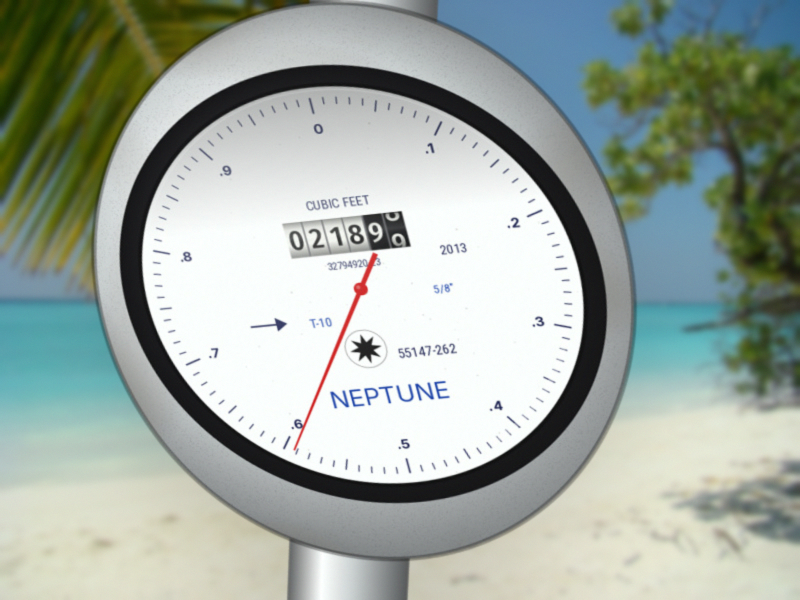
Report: 21898.59 (ft³)
